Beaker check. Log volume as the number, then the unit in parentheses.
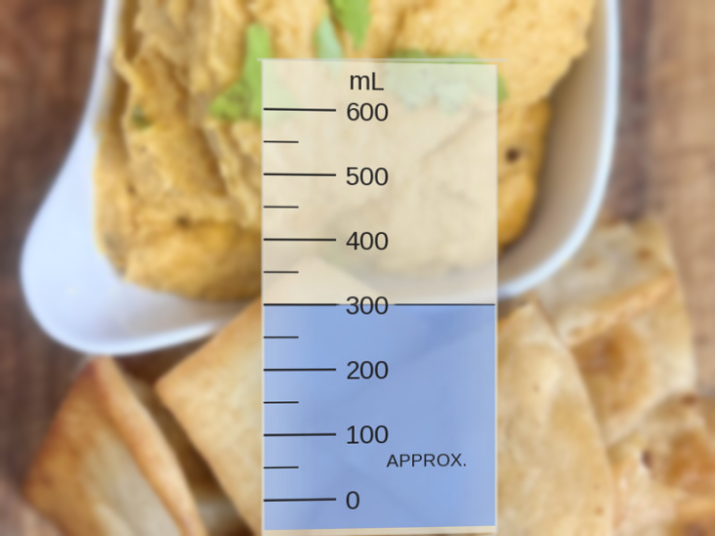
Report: 300 (mL)
